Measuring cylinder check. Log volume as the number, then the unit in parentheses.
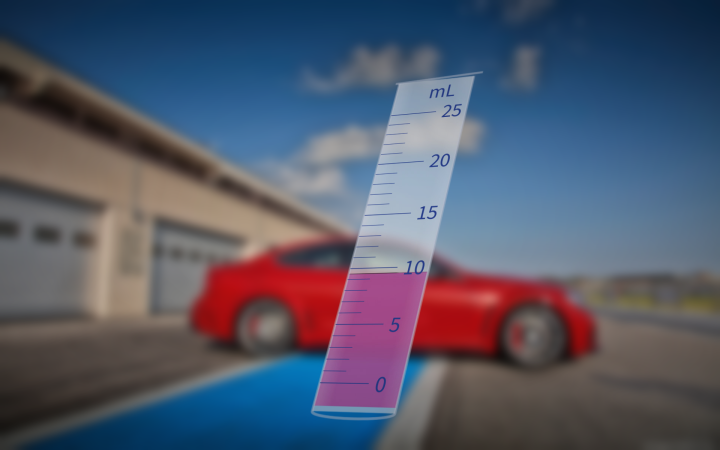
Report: 9.5 (mL)
